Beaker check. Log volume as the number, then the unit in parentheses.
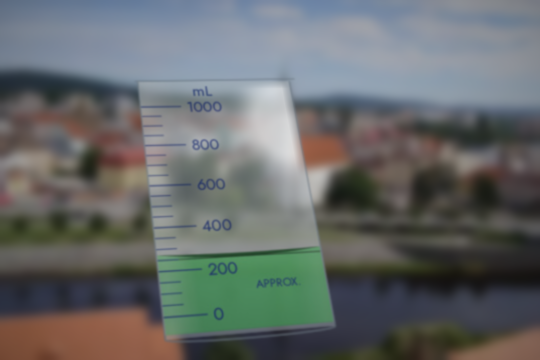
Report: 250 (mL)
